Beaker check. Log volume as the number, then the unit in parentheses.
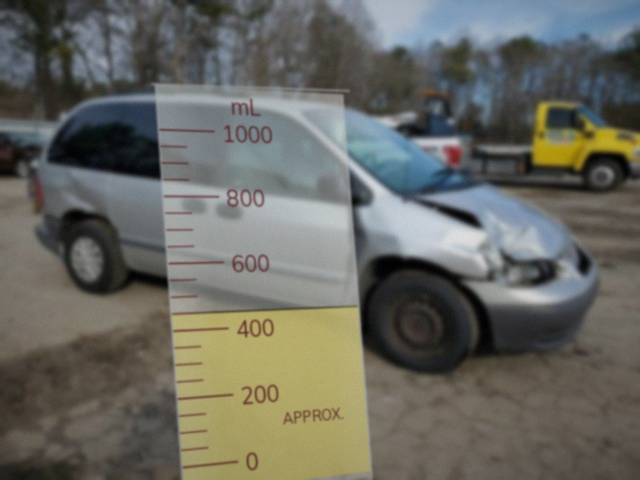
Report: 450 (mL)
